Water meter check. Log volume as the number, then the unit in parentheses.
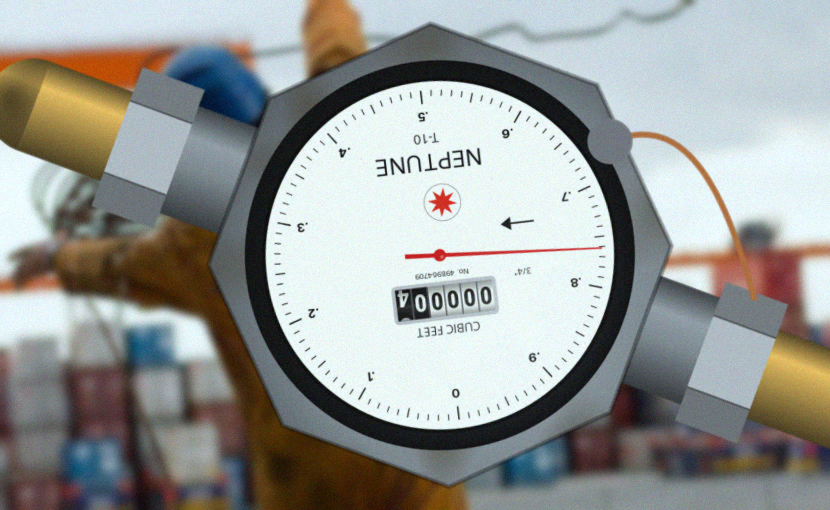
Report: 3.76 (ft³)
